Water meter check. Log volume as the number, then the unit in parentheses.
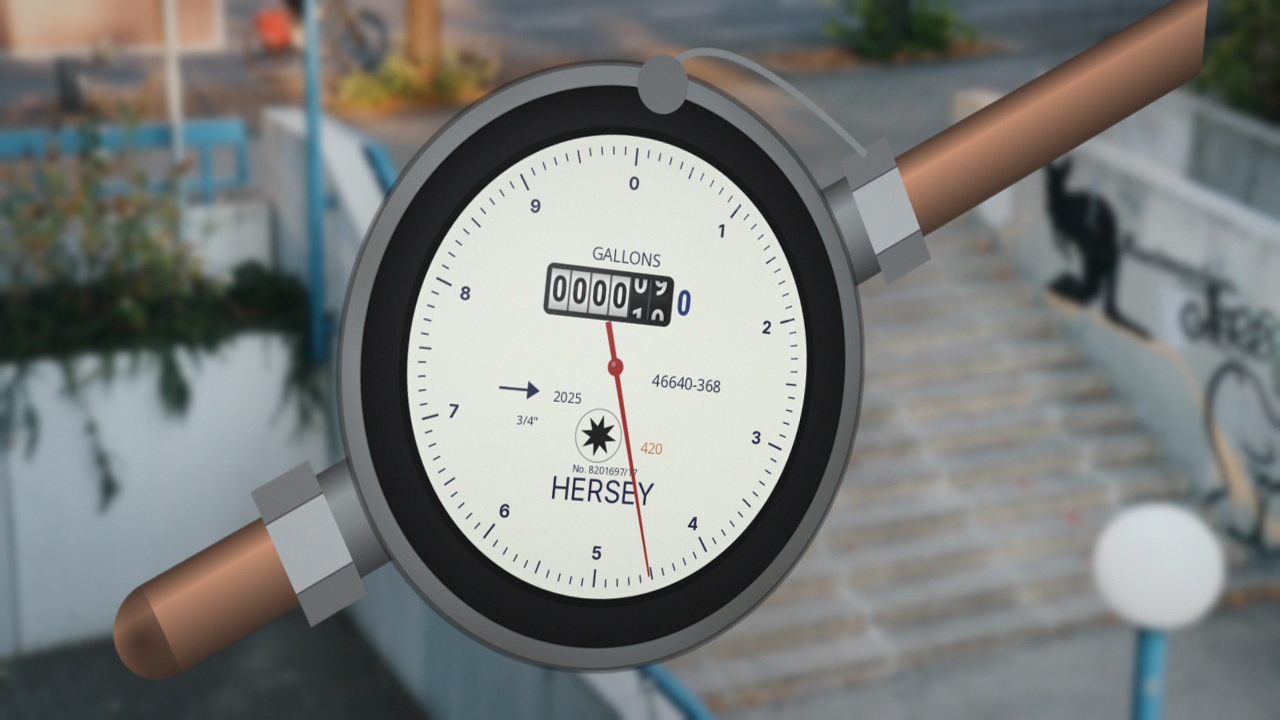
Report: 94.5 (gal)
